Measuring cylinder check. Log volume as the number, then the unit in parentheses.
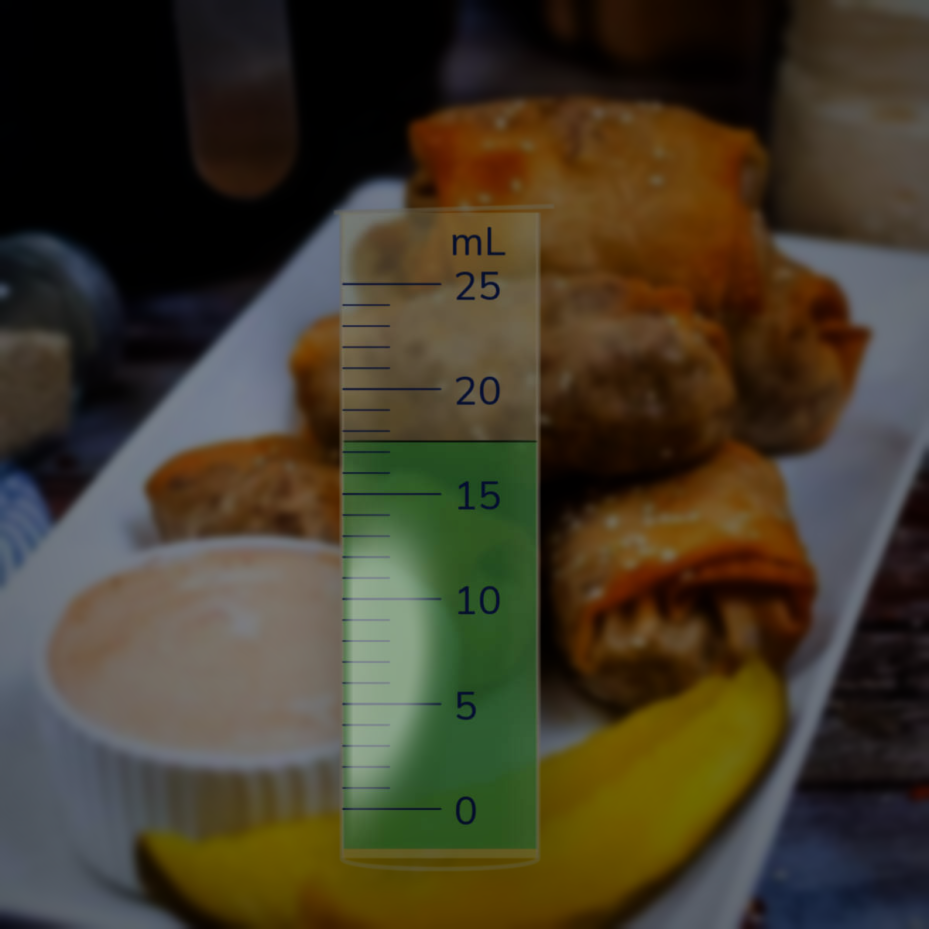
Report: 17.5 (mL)
